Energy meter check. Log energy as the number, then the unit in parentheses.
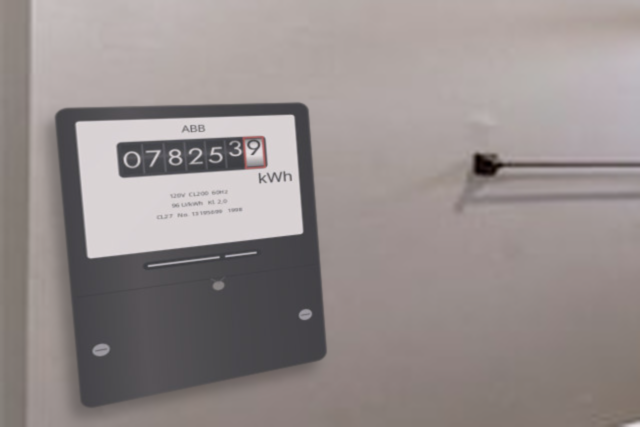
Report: 78253.9 (kWh)
